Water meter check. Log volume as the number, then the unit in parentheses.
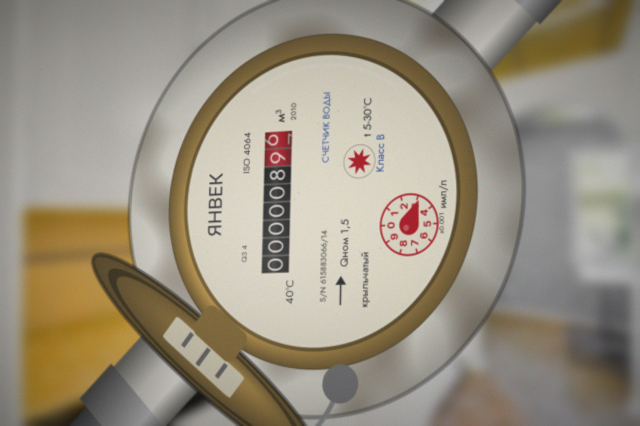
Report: 8.963 (m³)
